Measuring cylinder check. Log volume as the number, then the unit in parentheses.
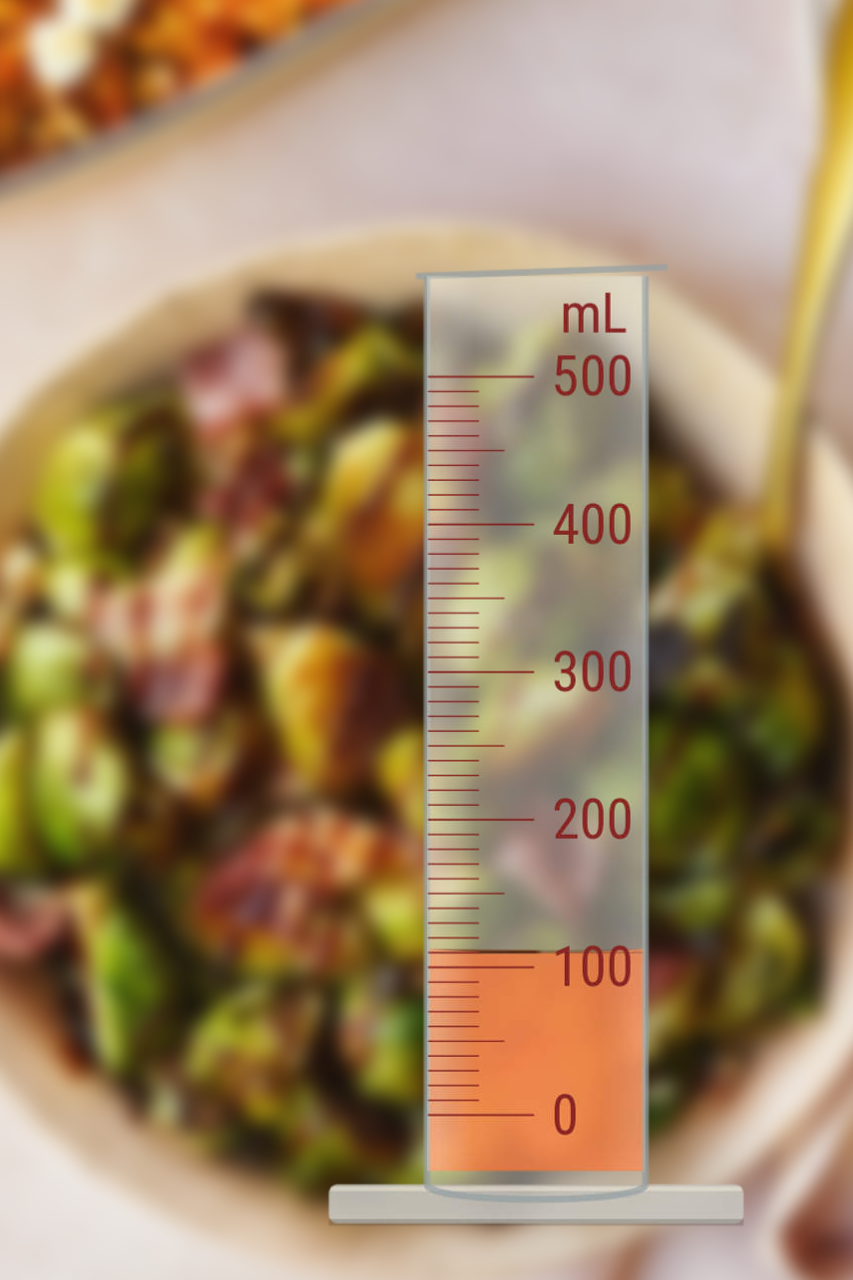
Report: 110 (mL)
